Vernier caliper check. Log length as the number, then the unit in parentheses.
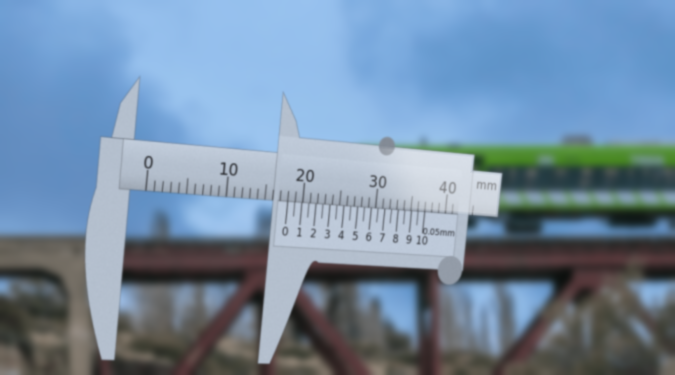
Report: 18.0 (mm)
